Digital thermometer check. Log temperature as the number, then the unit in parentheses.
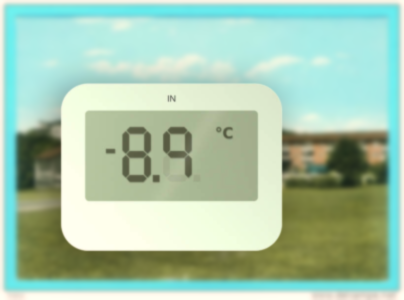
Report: -8.9 (°C)
